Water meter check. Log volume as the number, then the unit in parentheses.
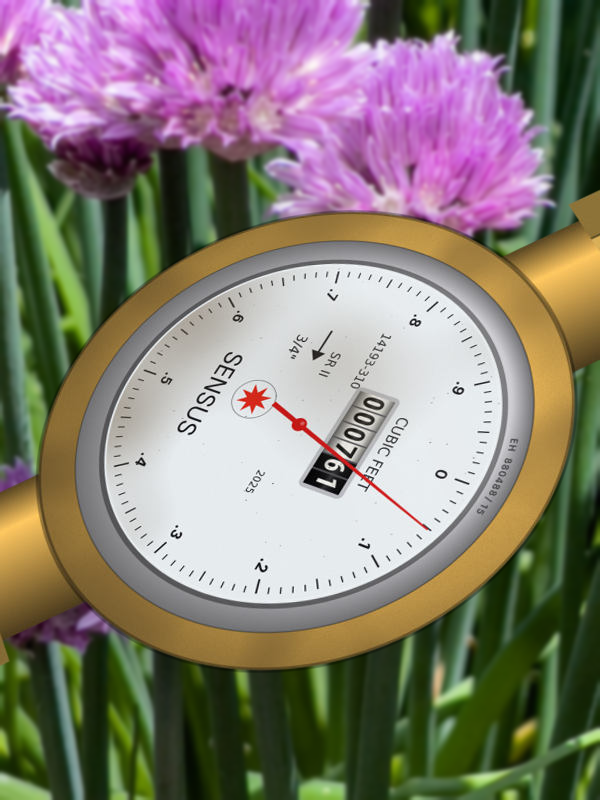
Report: 761.05 (ft³)
